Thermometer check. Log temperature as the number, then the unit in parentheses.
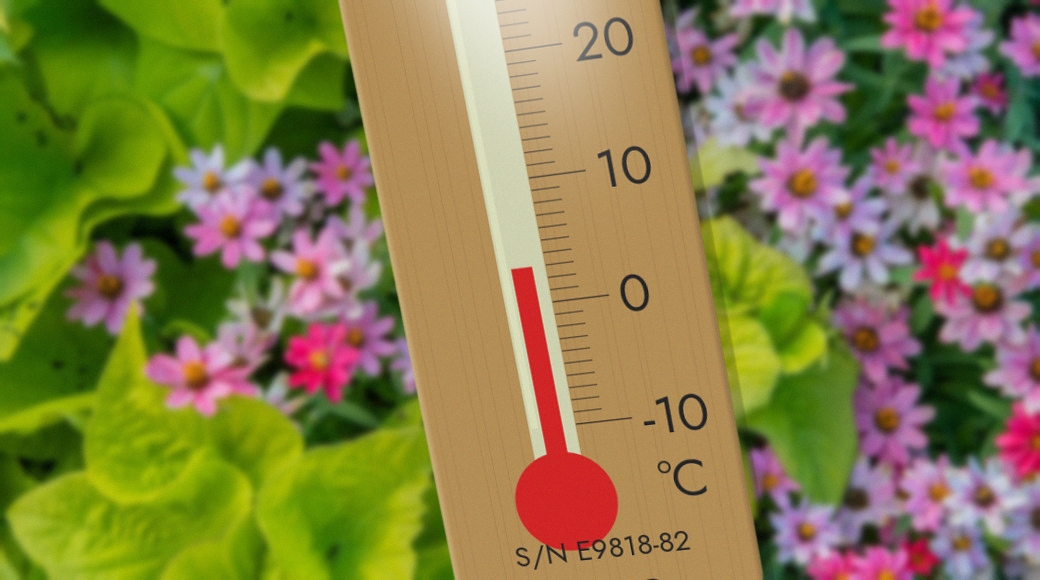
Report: 3 (°C)
